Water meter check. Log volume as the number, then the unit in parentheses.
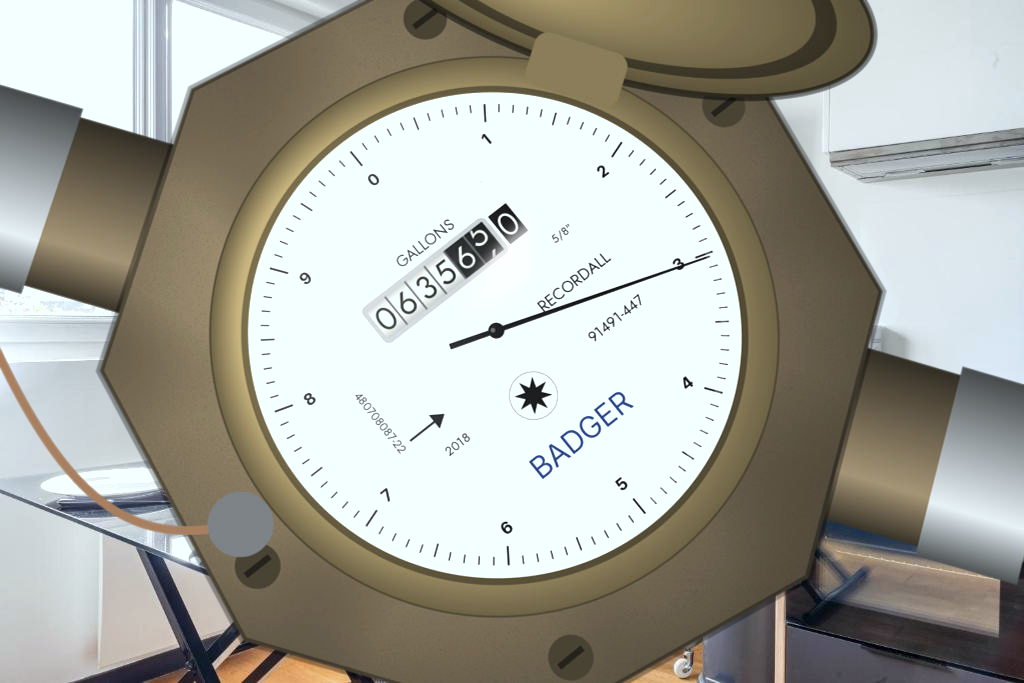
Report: 635653.0 (gal)
